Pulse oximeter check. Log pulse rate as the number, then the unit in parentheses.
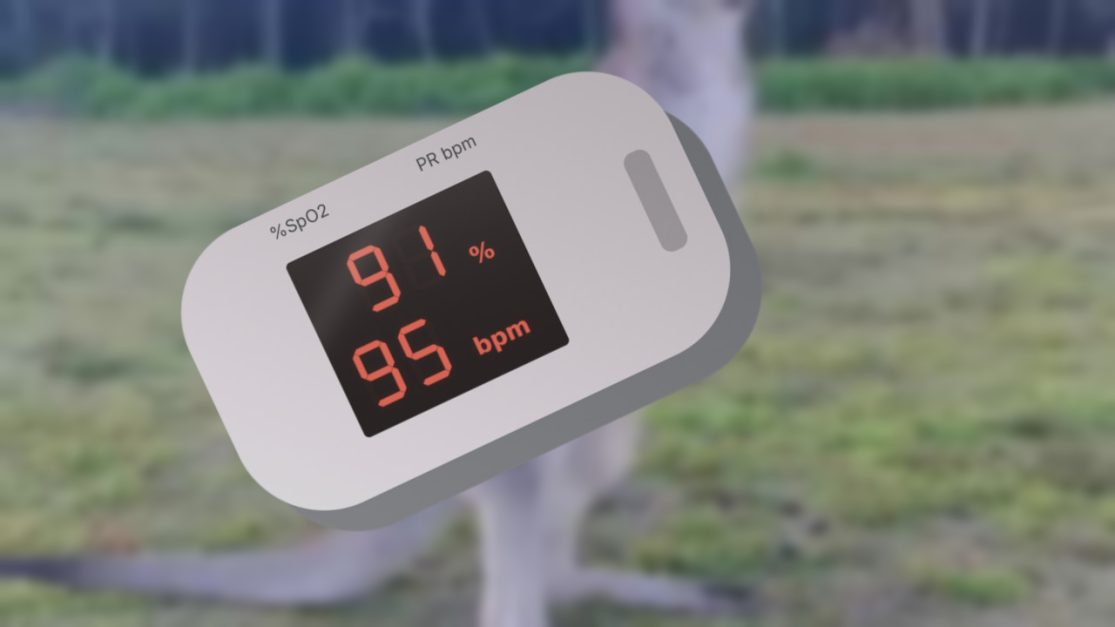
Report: 95 (bpm)
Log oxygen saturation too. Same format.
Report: 91 (%)
